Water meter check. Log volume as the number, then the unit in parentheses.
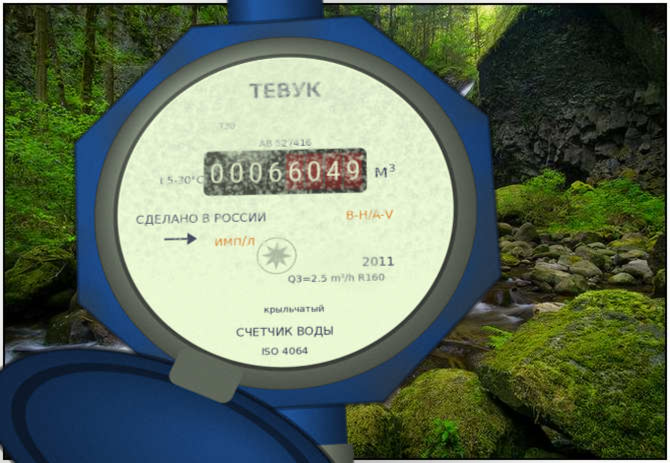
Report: 6.6049 (m³)
